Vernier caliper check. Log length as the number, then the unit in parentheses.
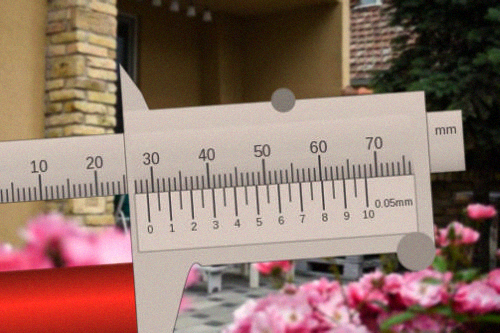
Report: 29.0 (mm)
